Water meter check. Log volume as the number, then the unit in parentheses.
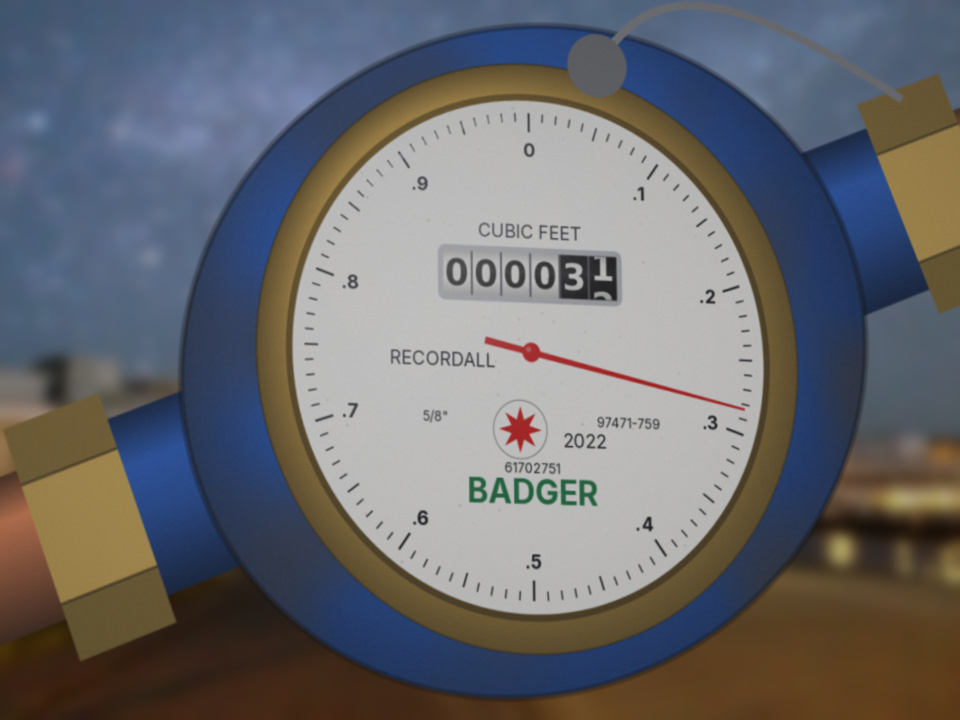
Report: 31.28 (ft³)
